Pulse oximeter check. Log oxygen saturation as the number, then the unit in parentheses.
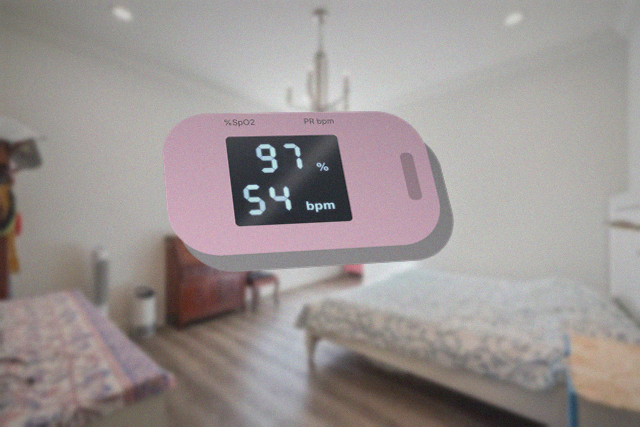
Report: 97 (%)
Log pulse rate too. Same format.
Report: 54 (bpm)
